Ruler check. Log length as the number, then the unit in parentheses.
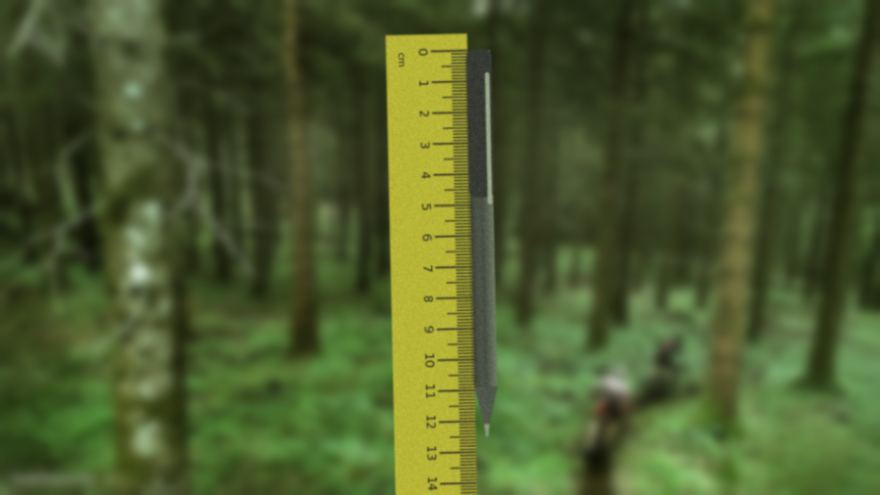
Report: 12.5 (cm)
